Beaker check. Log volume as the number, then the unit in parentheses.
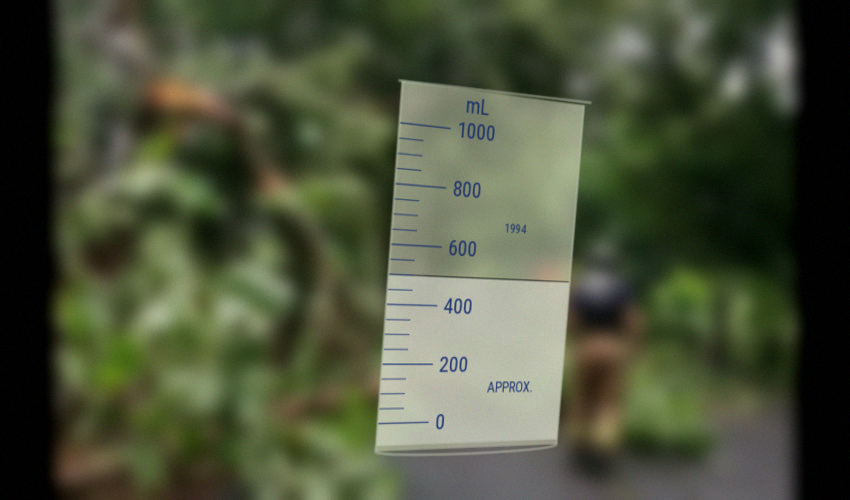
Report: 500 (mL)
